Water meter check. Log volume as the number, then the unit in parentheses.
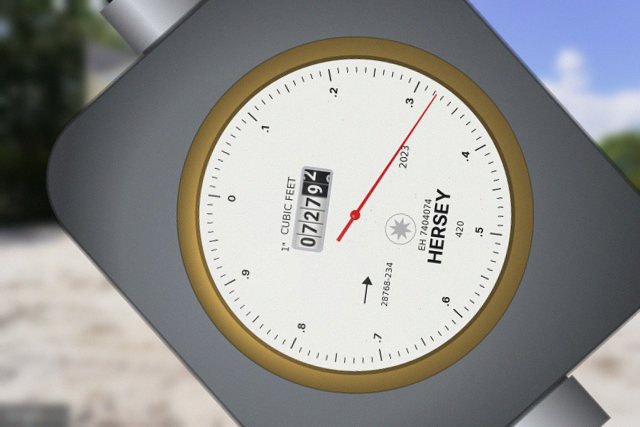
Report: 72792.32 (ft³)
